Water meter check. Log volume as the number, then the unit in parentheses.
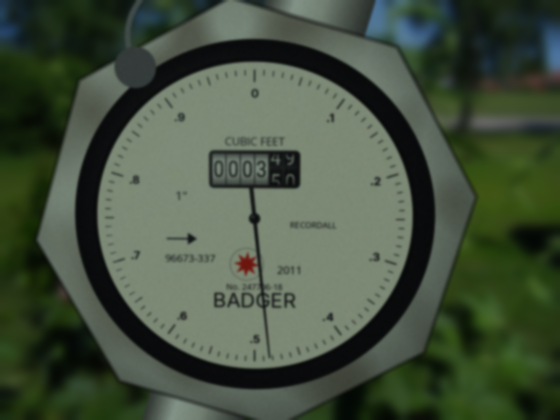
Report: 349.48 (ft³)
